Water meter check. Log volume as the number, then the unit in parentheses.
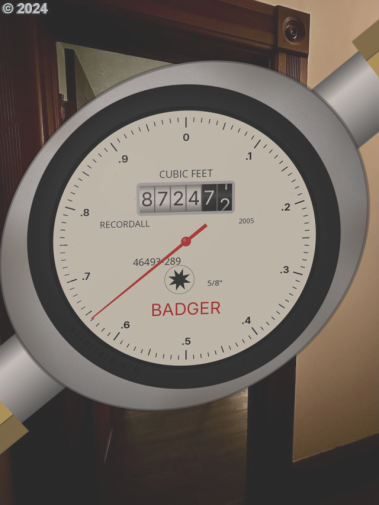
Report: 872471.64 (ft³)
